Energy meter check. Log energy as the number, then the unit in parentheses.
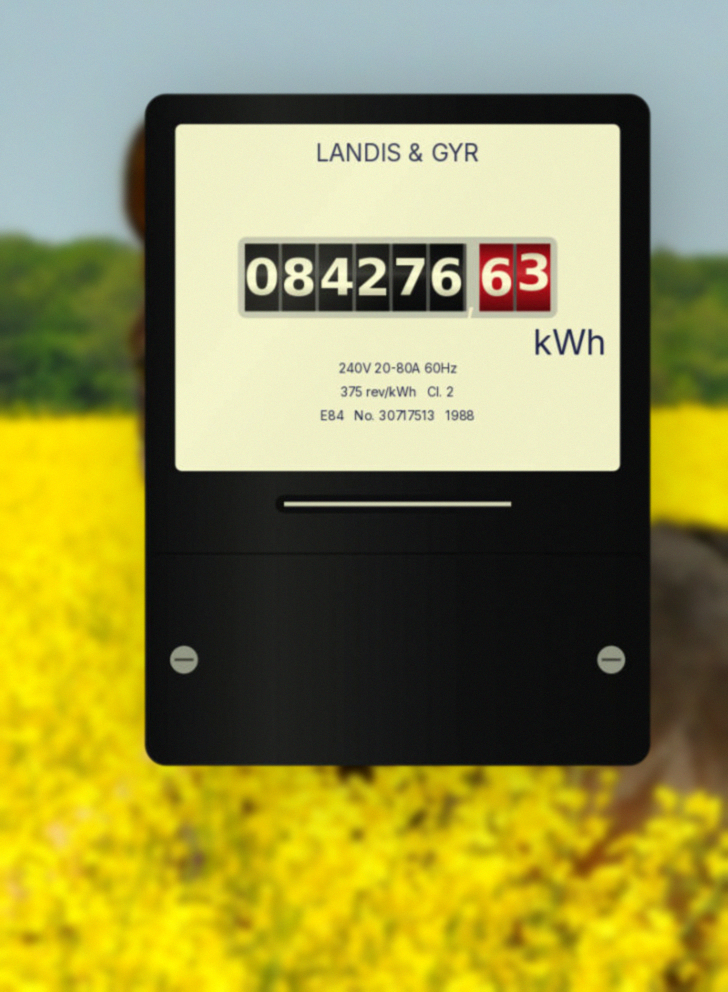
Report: 84276.63 (kWh)
